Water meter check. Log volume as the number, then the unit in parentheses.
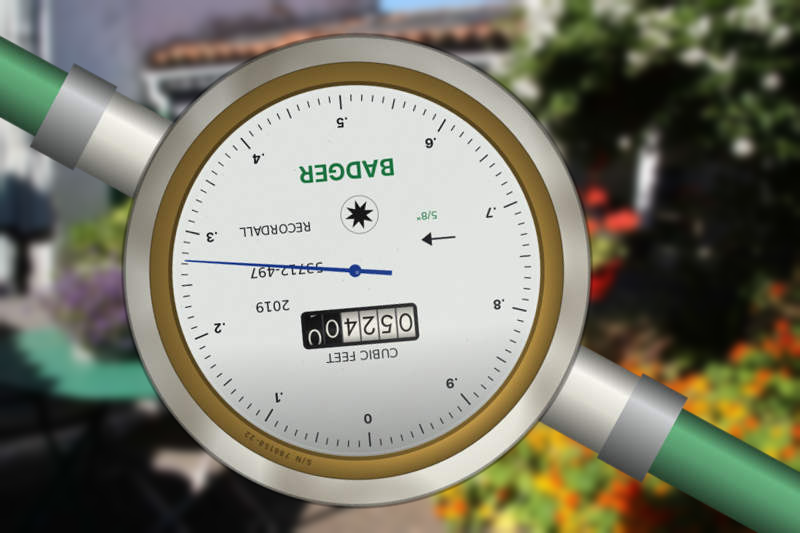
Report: 52400.27 (ft³)
